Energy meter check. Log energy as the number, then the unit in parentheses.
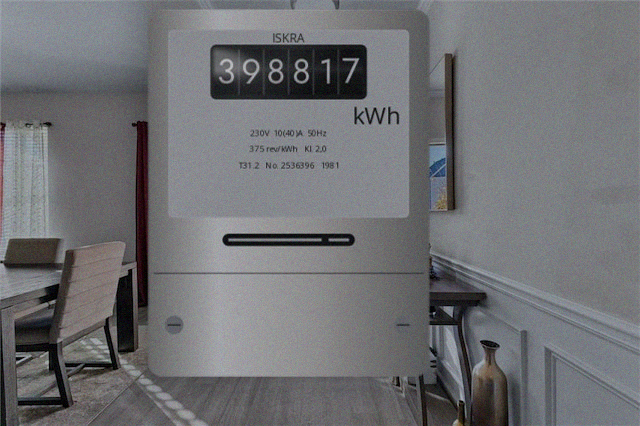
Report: 398817 (kWh)
